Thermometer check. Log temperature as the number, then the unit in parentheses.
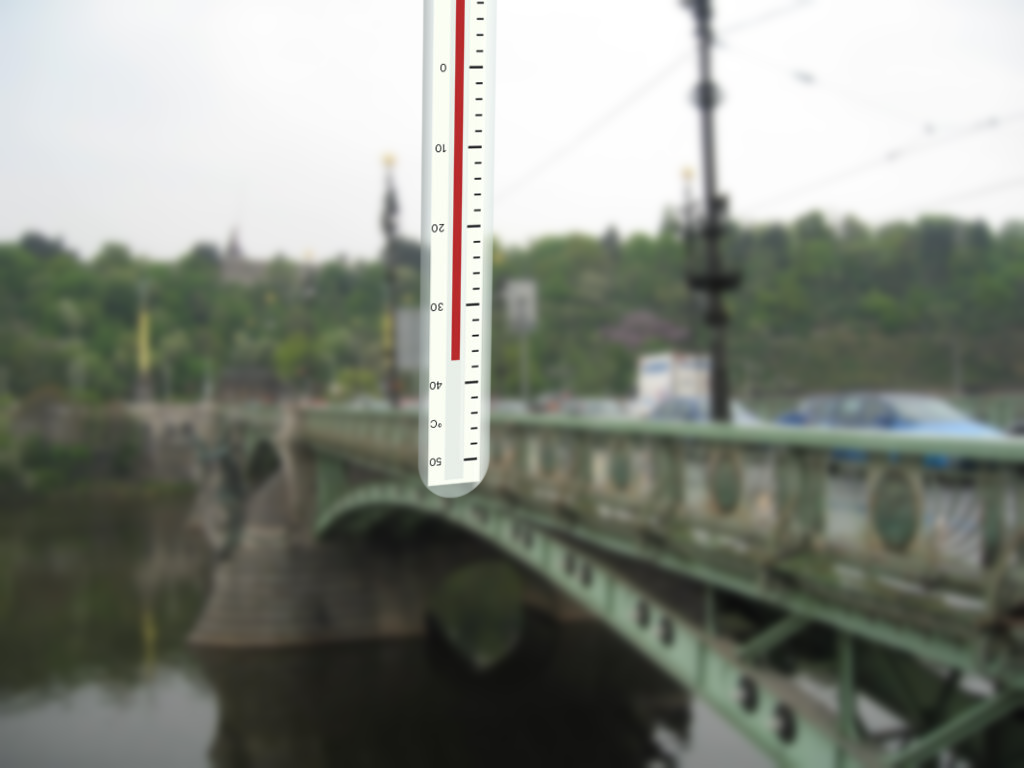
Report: 37 (°C)
